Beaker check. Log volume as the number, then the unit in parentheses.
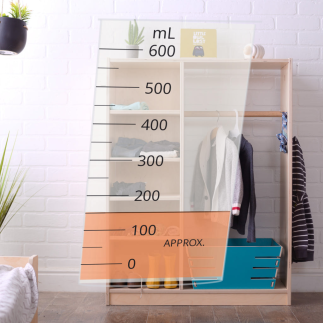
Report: 150 (mL)
